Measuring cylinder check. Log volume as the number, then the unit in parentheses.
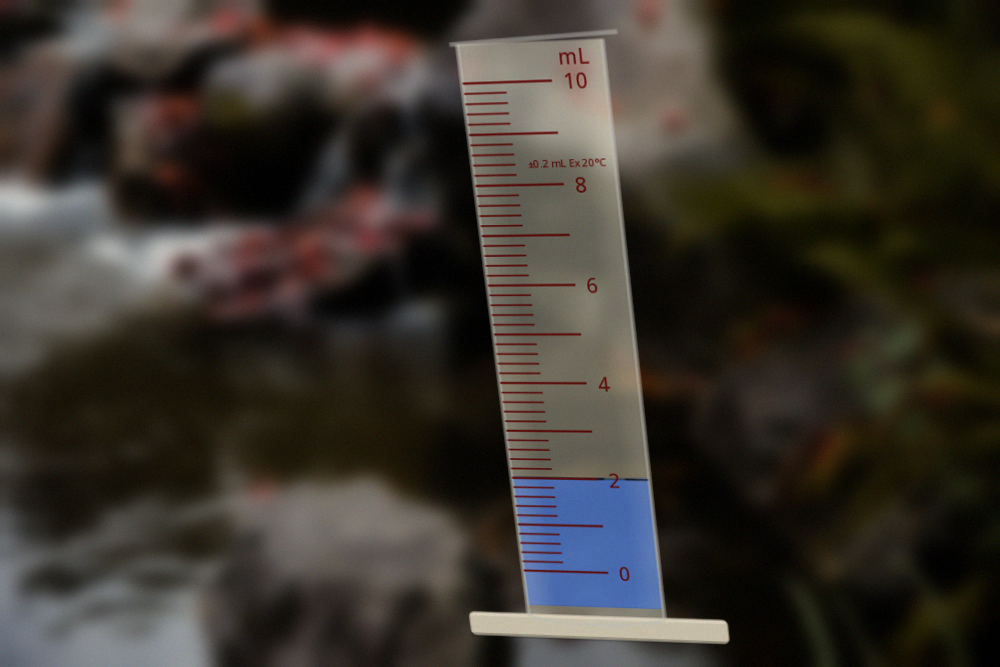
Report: 2 (mL)
